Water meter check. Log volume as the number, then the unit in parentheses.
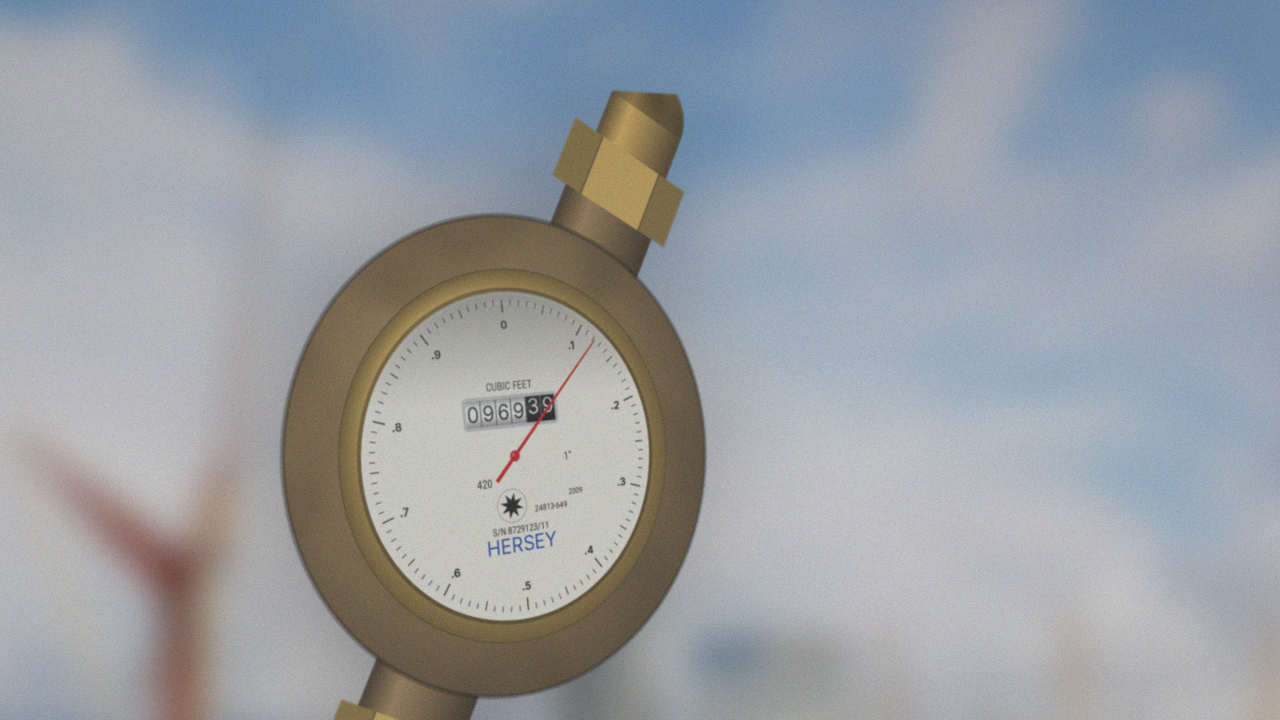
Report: 96939.12 (ft³)
